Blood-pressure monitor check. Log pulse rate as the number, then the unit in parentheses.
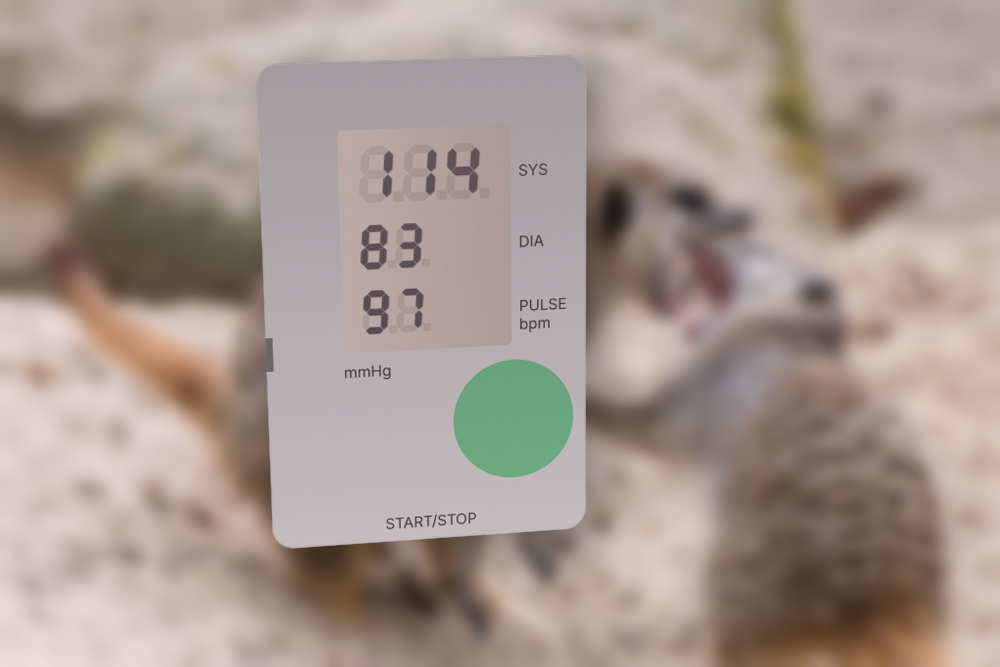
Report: 97 (bpm)
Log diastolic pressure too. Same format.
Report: 83 (mmHg)
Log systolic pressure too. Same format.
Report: 114 (mmHg)
